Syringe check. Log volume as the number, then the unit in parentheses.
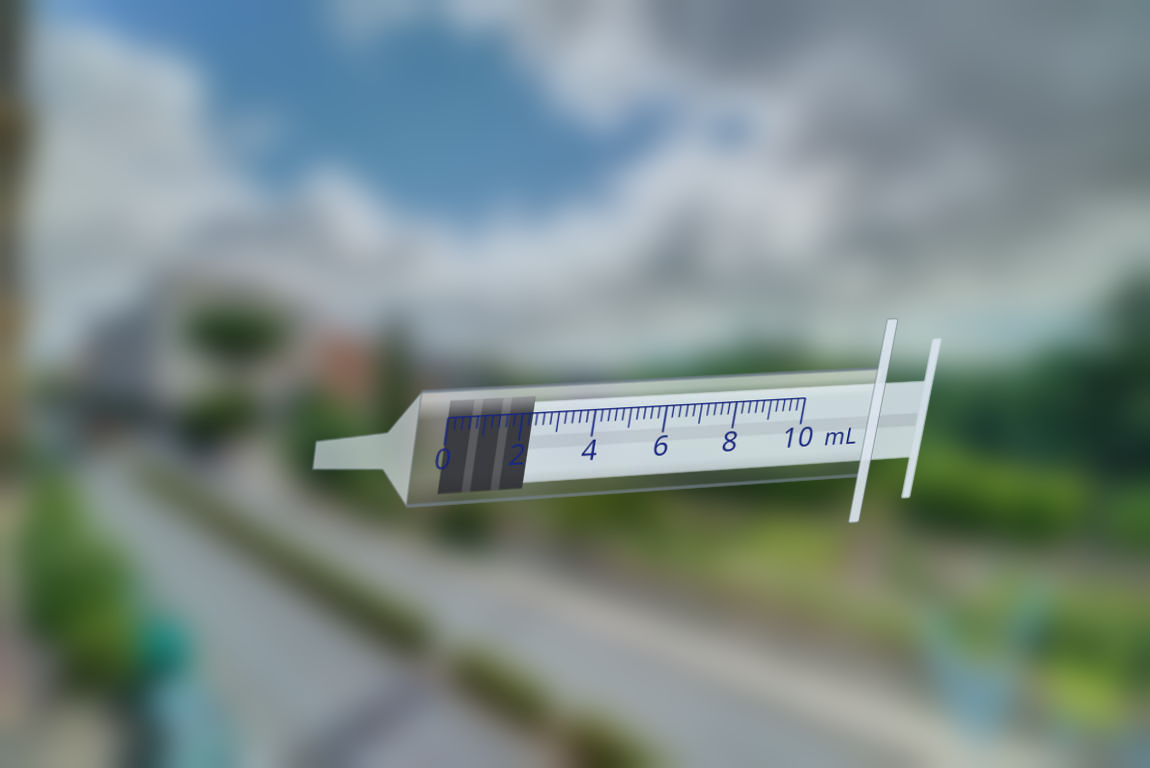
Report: 0 (mL)
